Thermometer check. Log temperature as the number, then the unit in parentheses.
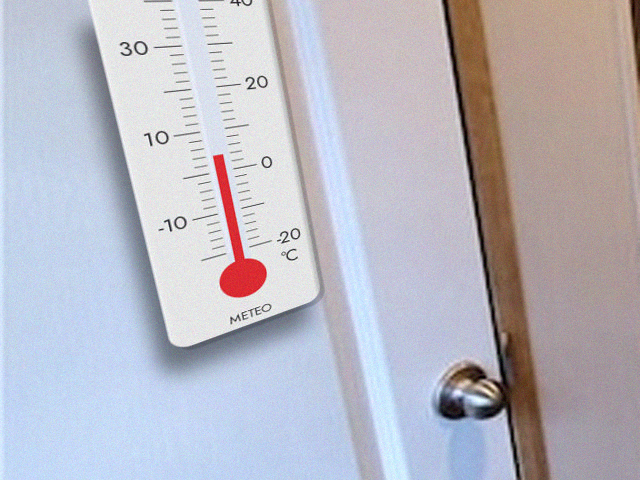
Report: 4 (°C)
